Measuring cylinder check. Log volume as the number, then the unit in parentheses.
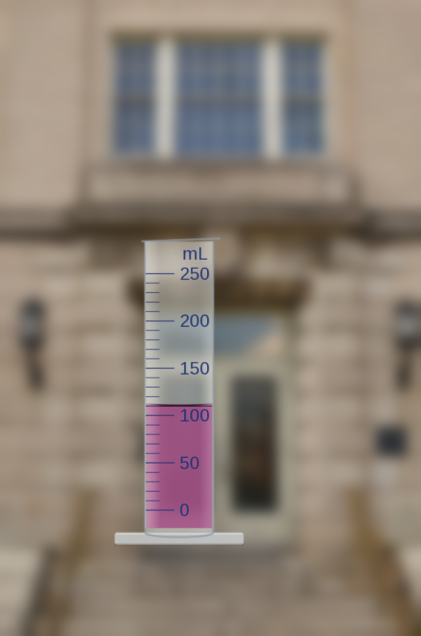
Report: 110 (mL)
